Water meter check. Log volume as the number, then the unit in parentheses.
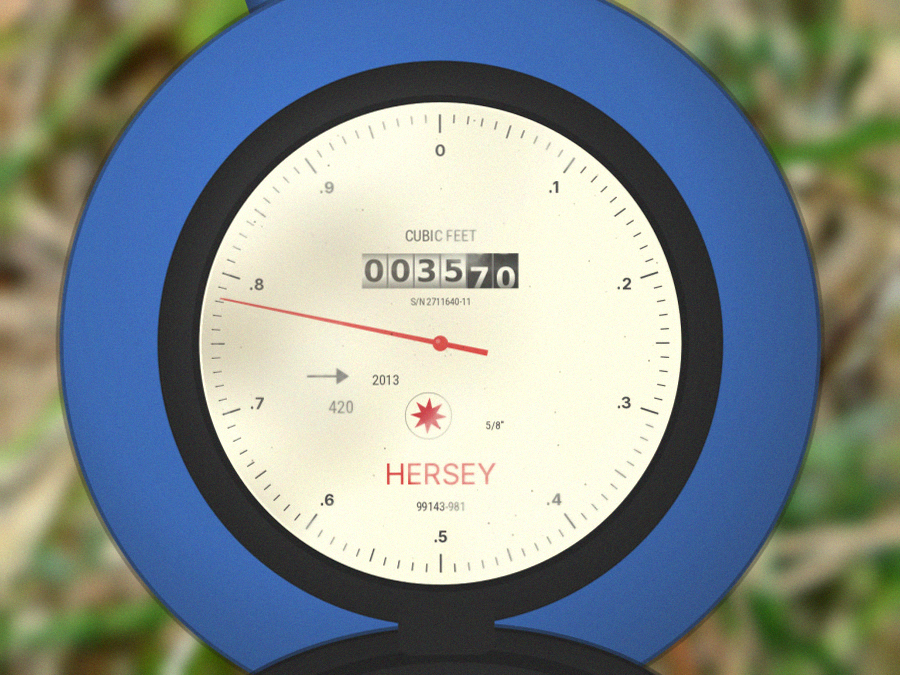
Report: 3569.78 (ft³)
